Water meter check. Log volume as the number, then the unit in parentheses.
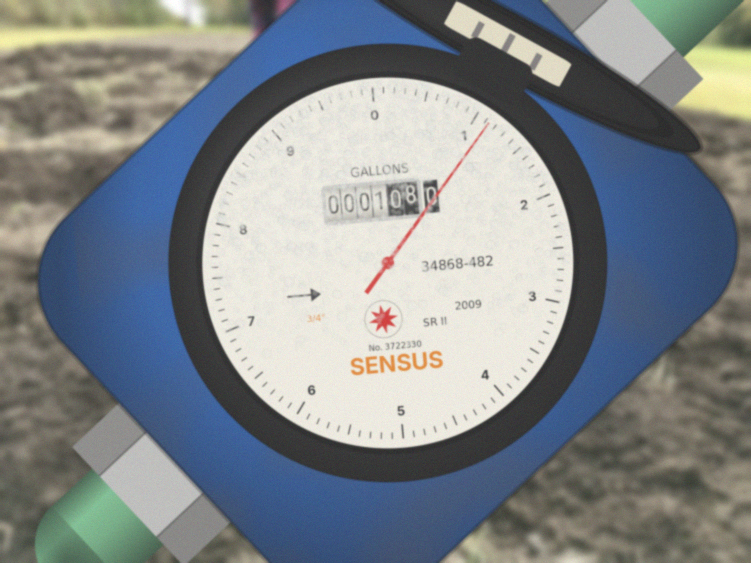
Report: 1081.1 (gal)
